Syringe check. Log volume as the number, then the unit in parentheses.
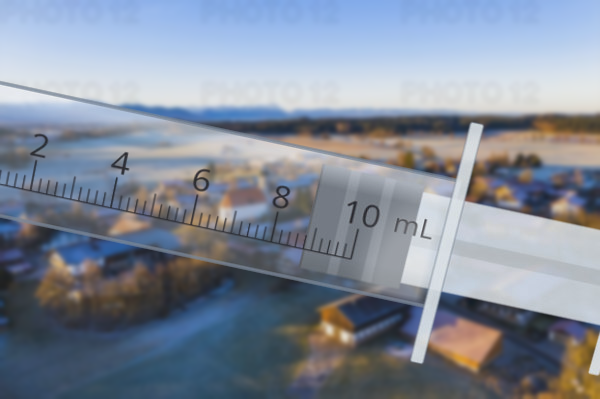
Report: 8.8 (mL)
